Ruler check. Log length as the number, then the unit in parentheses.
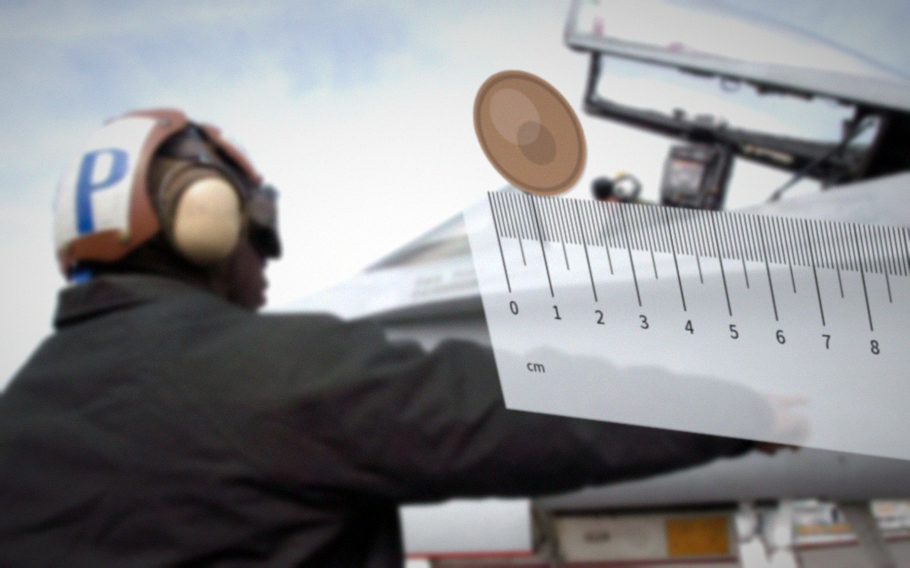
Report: 2.5 (cm)
